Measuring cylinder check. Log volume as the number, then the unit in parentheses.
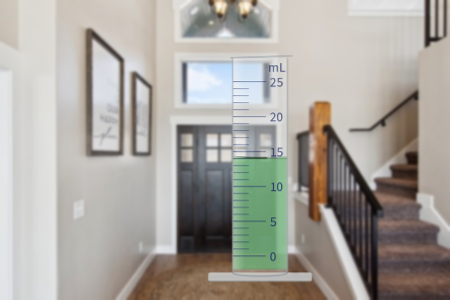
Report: 14 (mL)
